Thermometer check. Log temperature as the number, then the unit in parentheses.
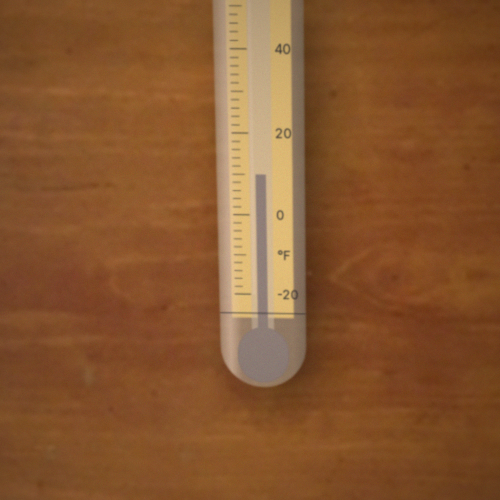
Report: 10 (°F)
